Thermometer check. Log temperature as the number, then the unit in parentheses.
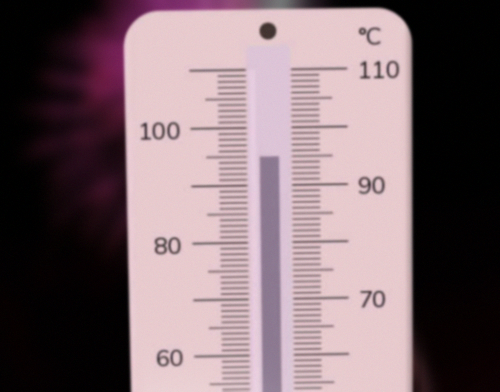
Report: 95 (°C)
